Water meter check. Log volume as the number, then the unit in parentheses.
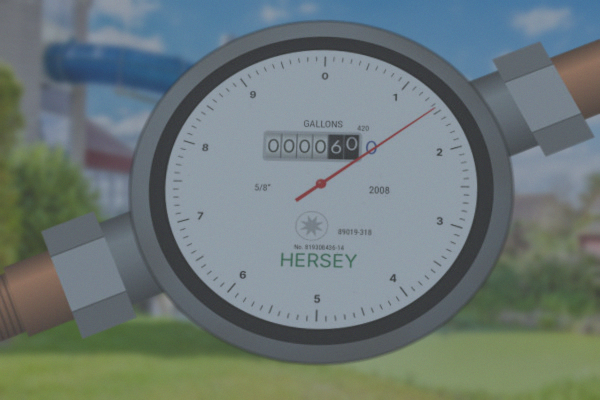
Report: 601.4 (gal)
